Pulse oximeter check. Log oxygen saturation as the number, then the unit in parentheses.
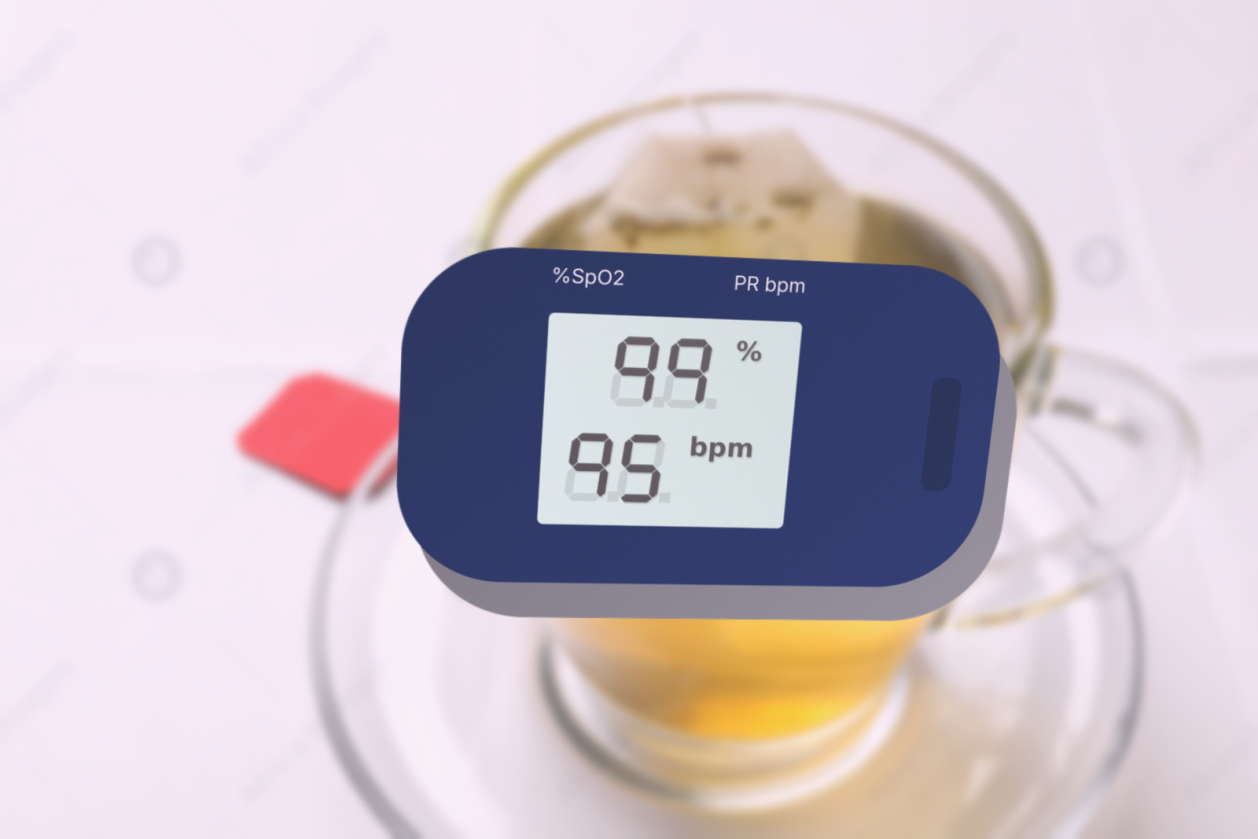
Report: 99 (%)
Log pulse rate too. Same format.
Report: 95 (bpm)
